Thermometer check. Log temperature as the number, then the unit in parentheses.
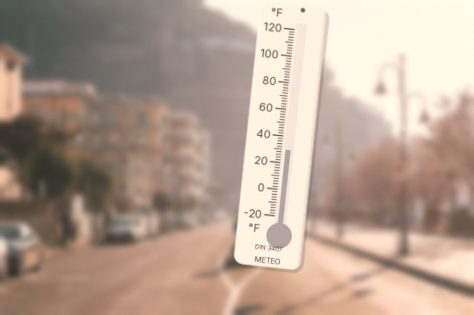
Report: 30 (°F)
